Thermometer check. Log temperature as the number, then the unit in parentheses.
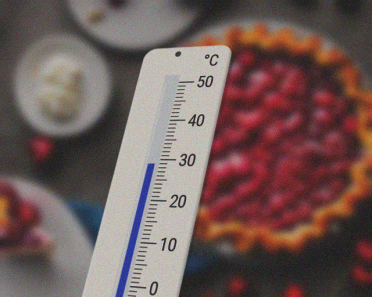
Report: 29 (°C)
